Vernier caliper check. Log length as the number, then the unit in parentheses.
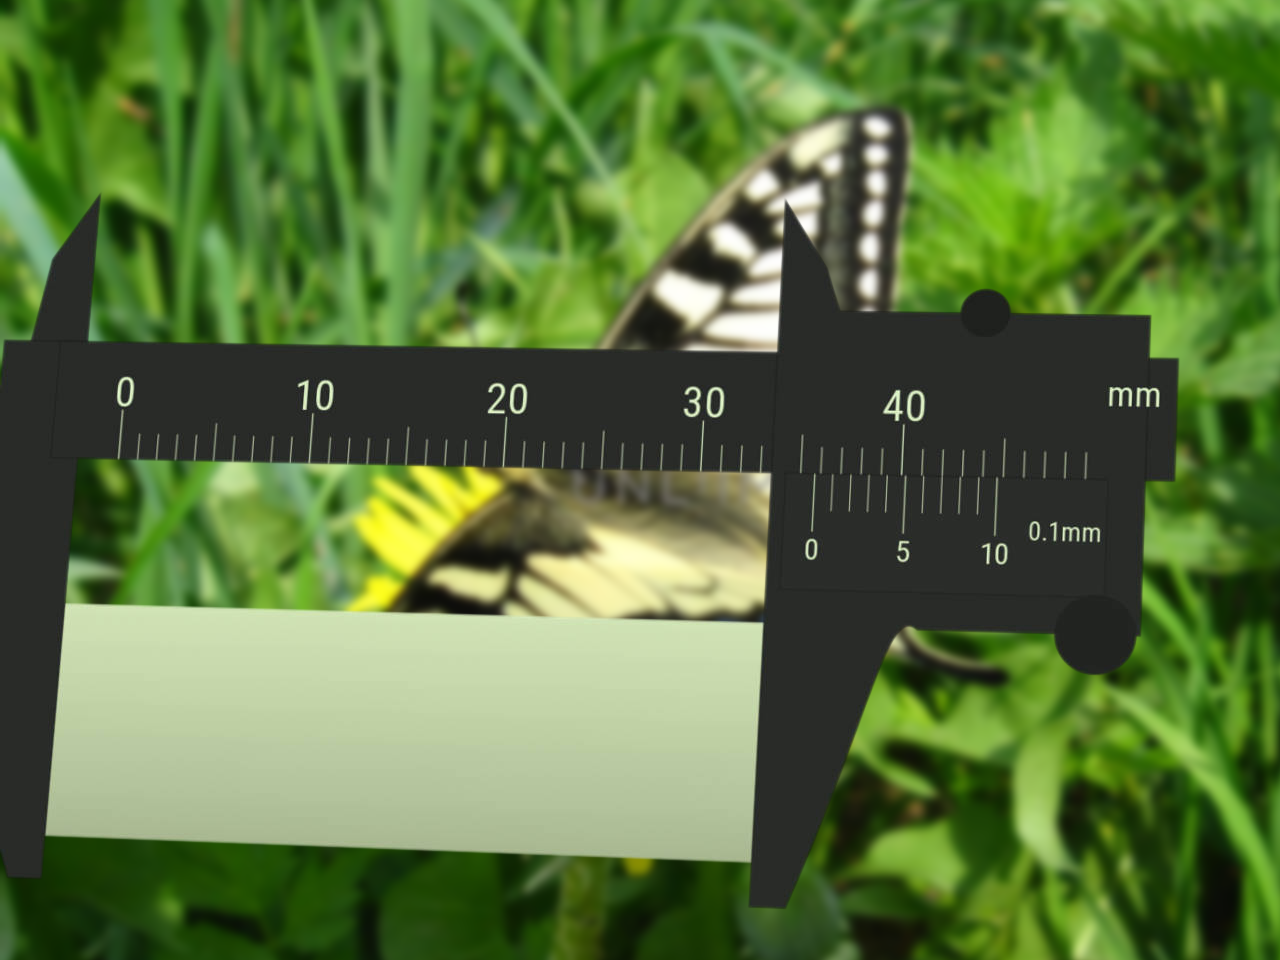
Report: 35.7 (mm)
